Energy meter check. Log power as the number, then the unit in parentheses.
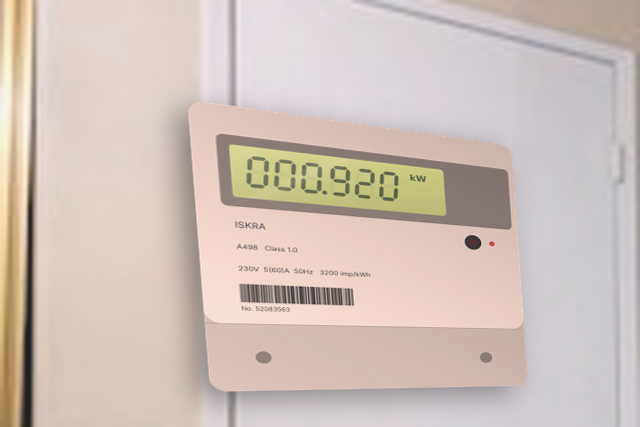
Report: 0.920 (kW)
